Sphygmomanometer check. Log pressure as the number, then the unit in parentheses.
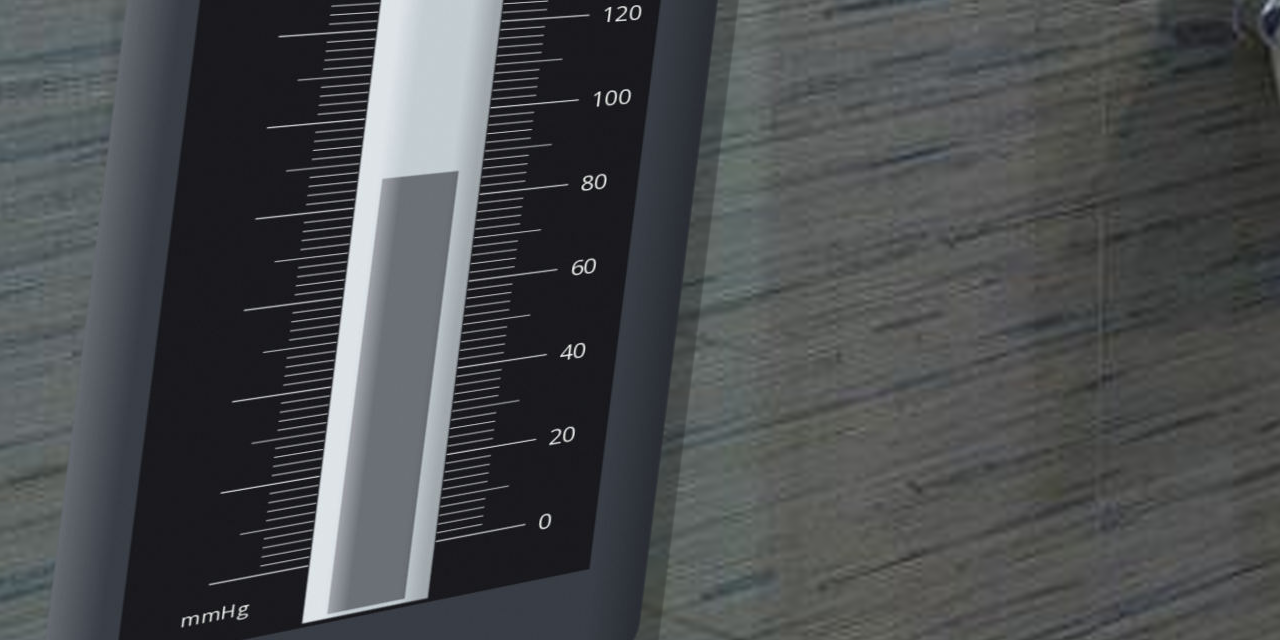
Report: 86 (mmHg)
